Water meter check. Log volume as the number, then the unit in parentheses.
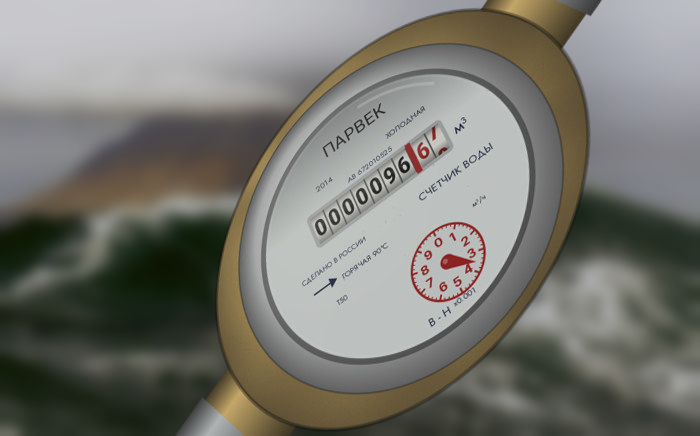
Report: 96.673 (m³)
